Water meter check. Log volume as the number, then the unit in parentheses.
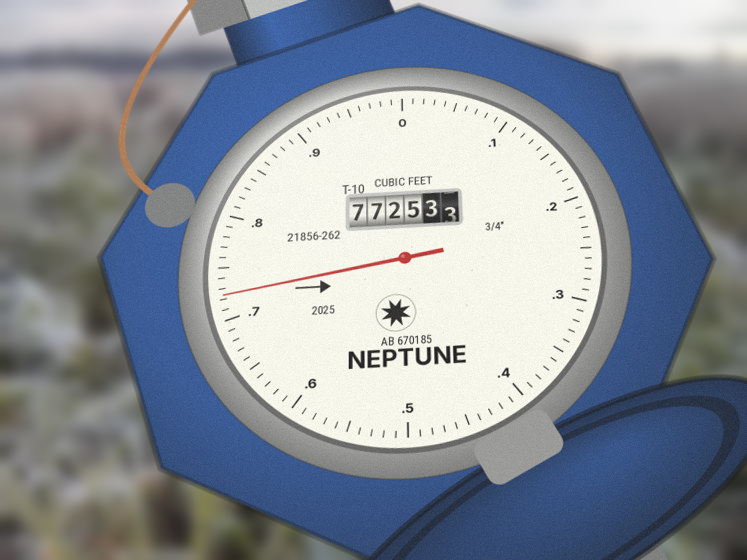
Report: 772532.72 (ft³)
